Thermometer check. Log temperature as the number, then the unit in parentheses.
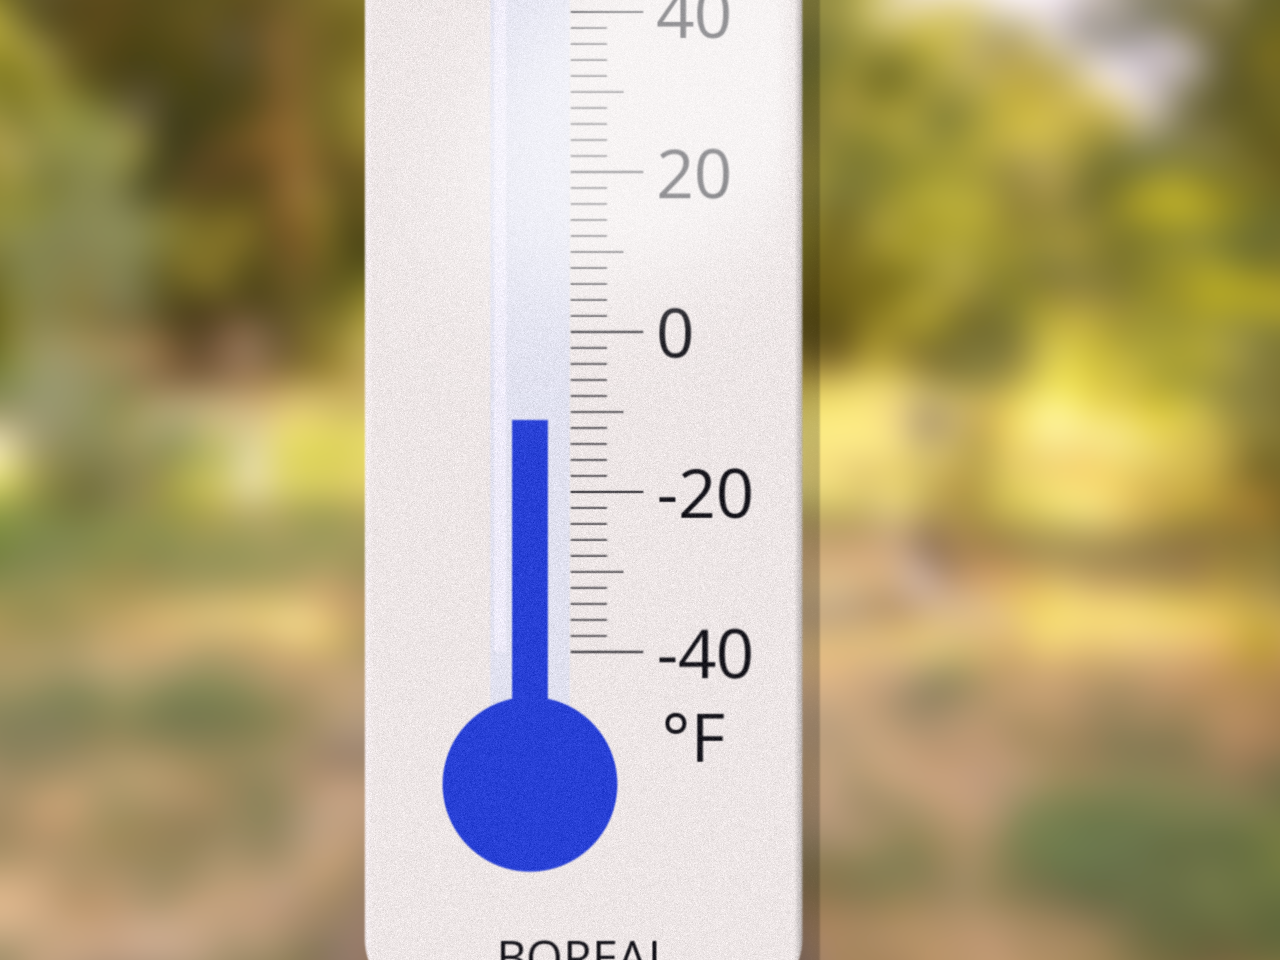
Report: -11 (°F)
